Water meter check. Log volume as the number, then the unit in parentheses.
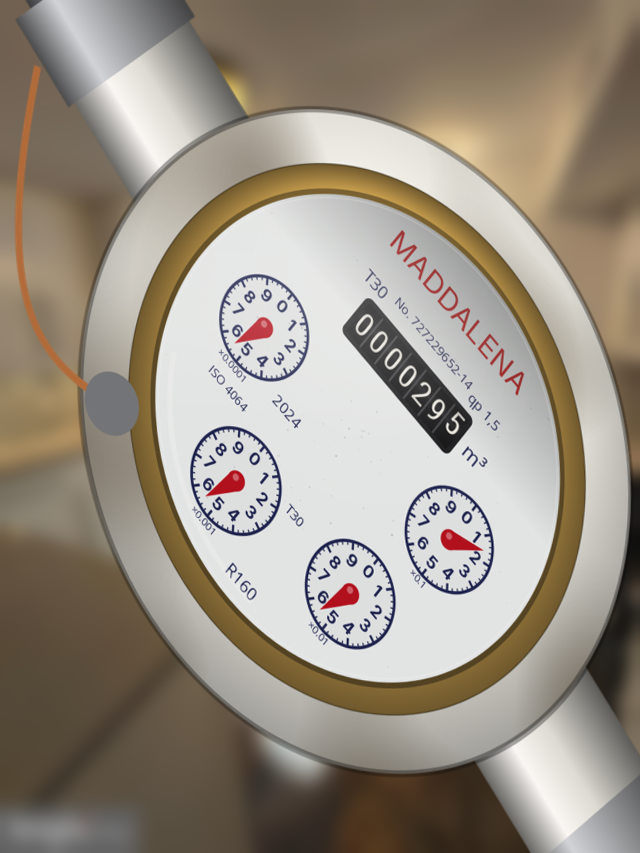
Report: 295.1555 (m³)
